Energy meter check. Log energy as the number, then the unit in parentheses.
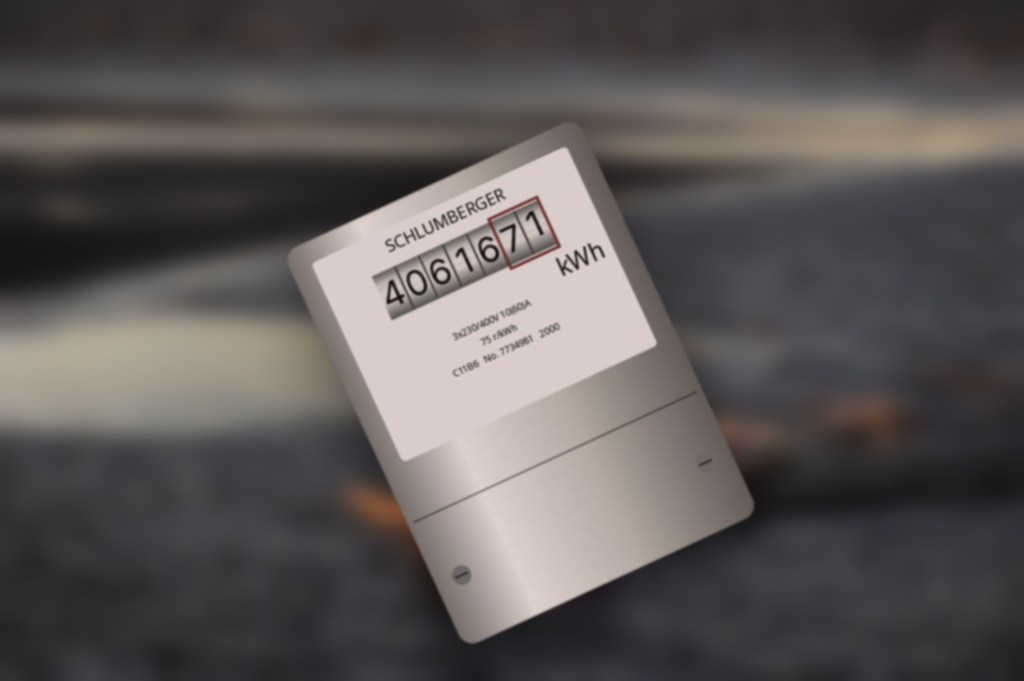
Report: 40616.71 (kWh)
